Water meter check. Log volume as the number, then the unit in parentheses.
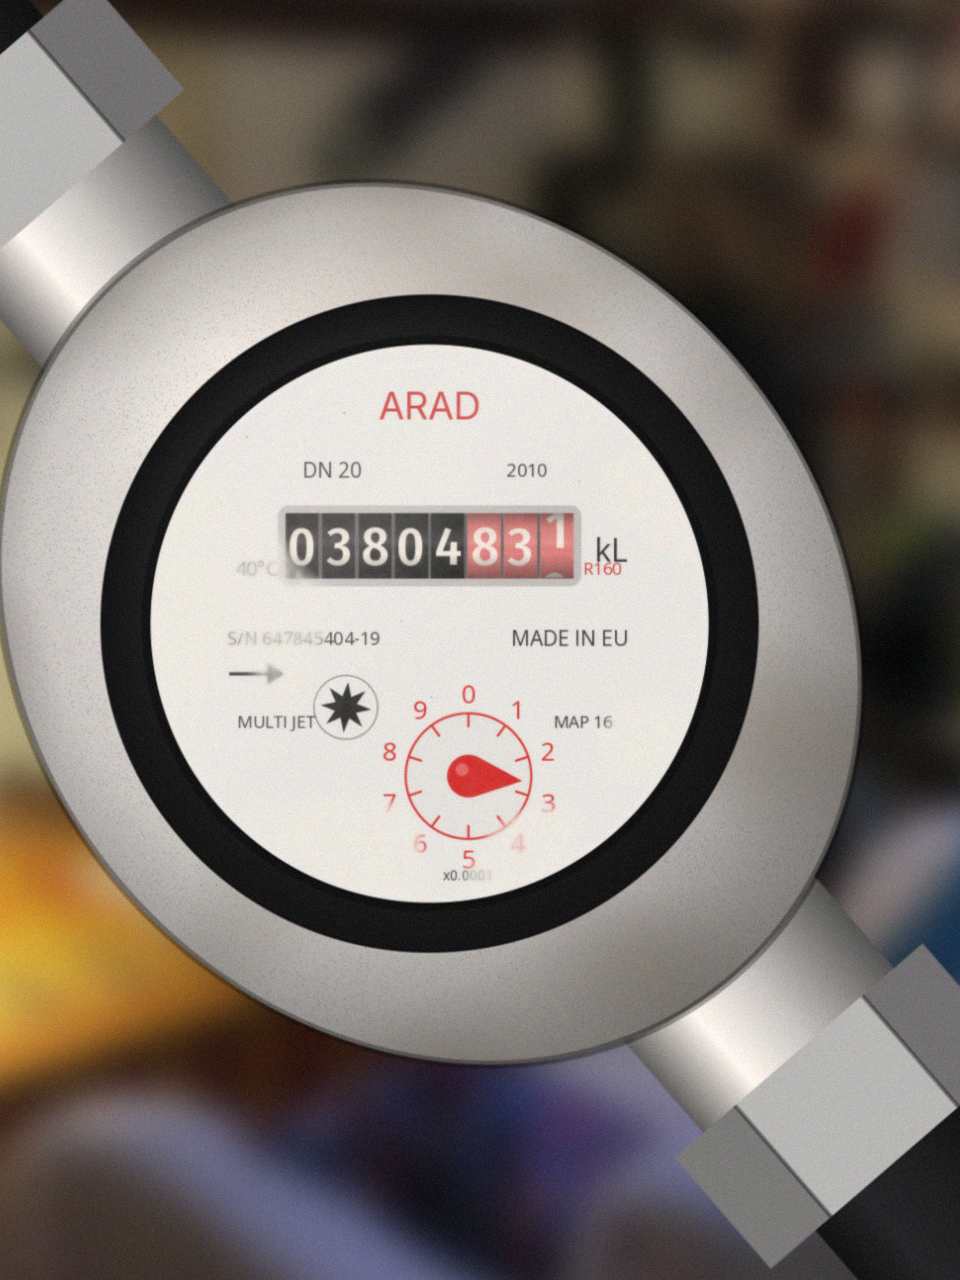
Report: 3804.8312 (kL)
